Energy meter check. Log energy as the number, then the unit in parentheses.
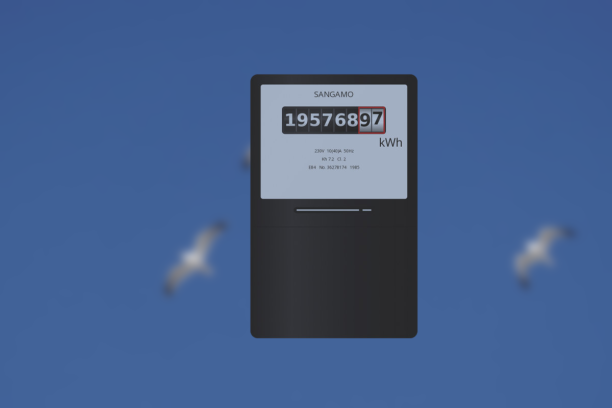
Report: 195768.97 (kWh)
